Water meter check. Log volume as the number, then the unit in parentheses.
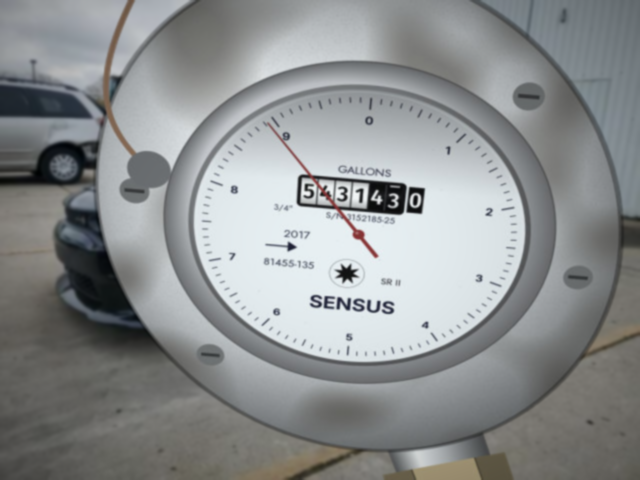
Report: 5431428.9 (gal)
